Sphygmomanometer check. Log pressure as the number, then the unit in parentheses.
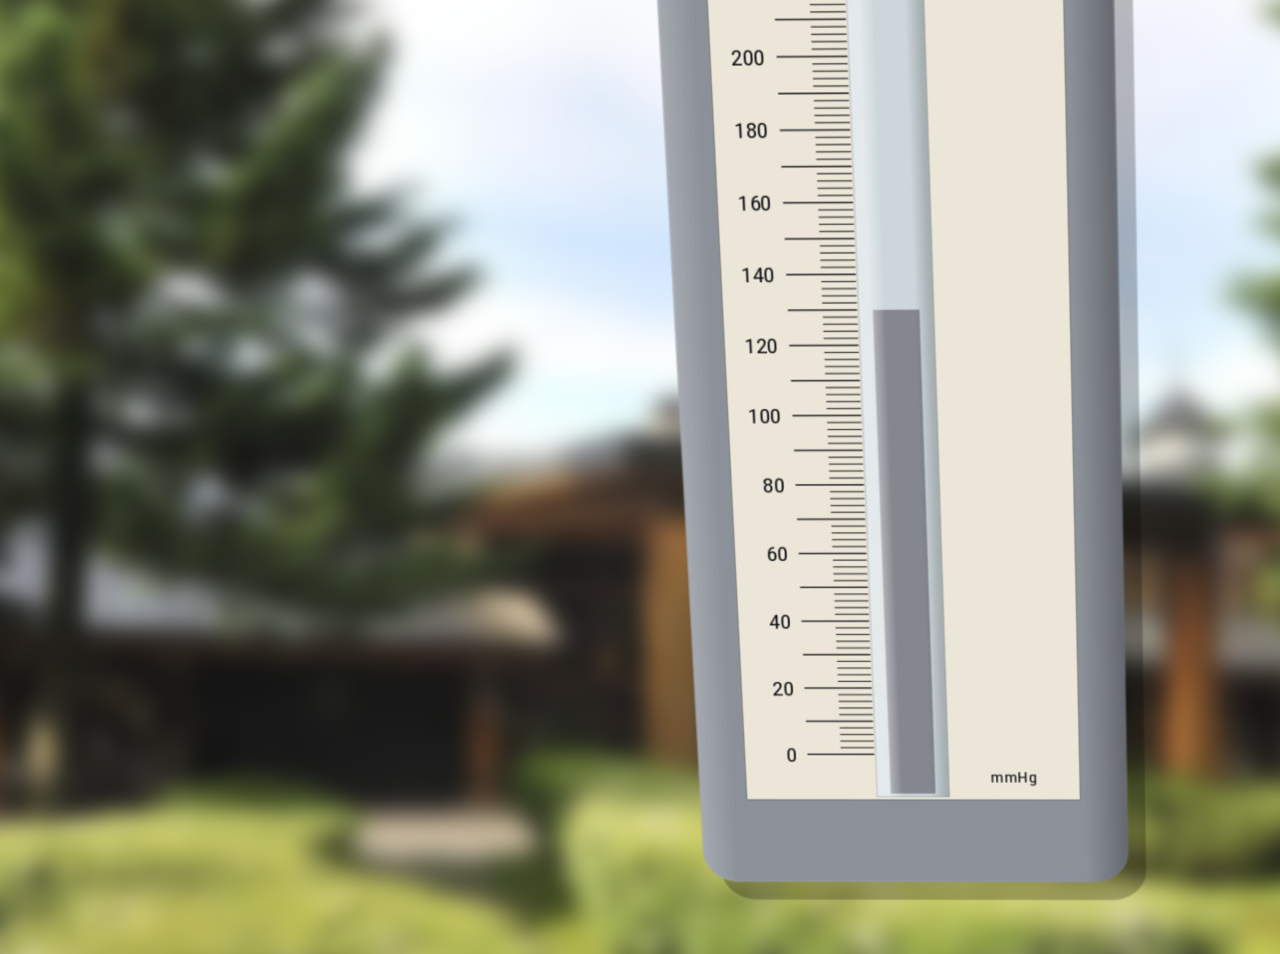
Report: 130 (mmHg)
